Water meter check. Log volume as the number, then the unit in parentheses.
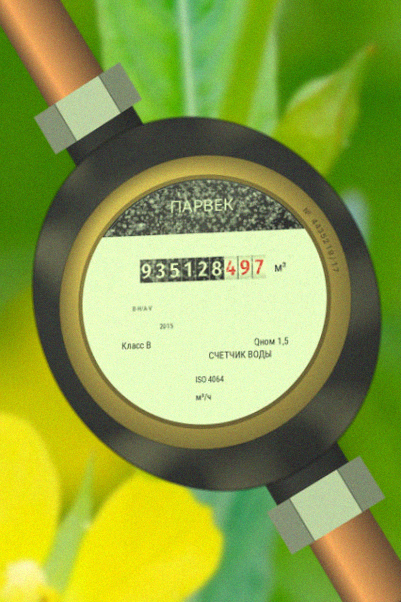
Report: 935128.497 (m³)
